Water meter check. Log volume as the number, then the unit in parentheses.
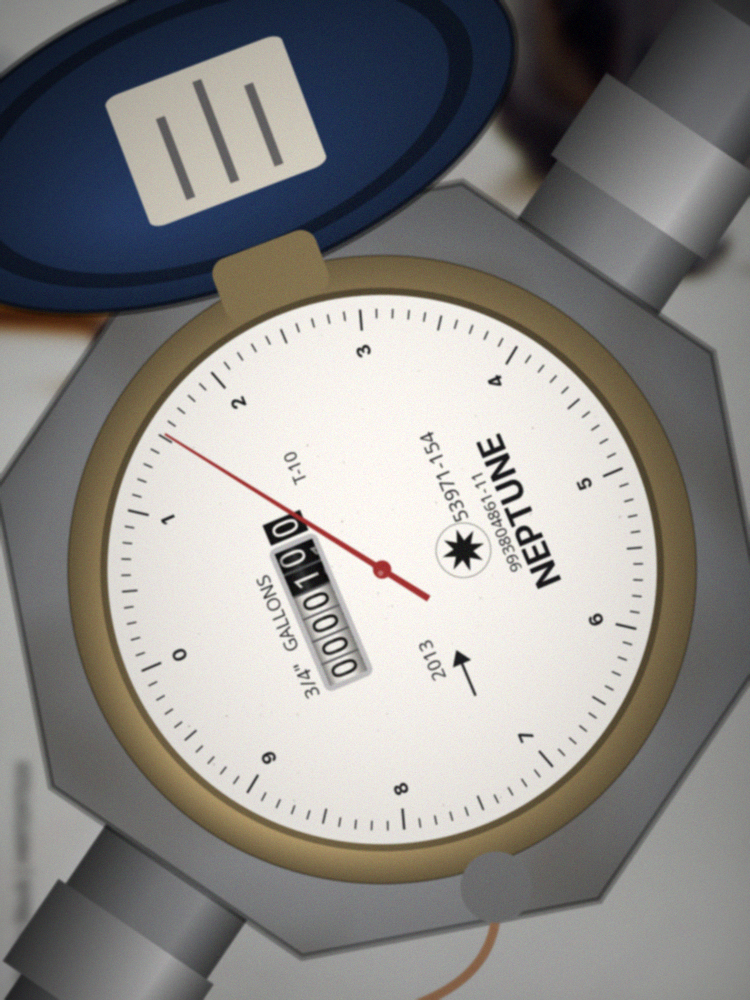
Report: 101.5 (gal)
